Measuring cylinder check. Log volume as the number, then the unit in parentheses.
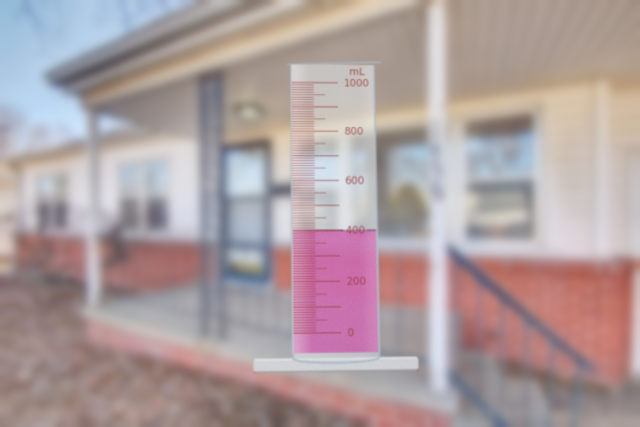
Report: 400 (mL)
